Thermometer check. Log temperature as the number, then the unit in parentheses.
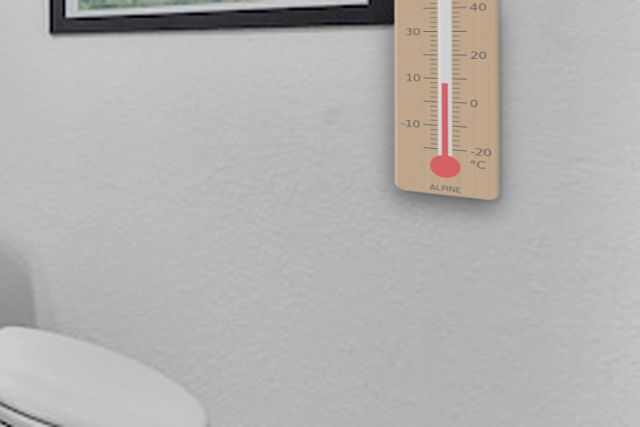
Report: 8 (°C)
